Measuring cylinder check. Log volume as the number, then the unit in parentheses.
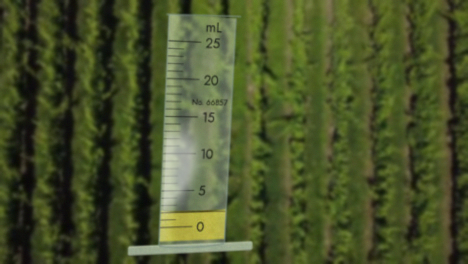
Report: 2 (mL)
